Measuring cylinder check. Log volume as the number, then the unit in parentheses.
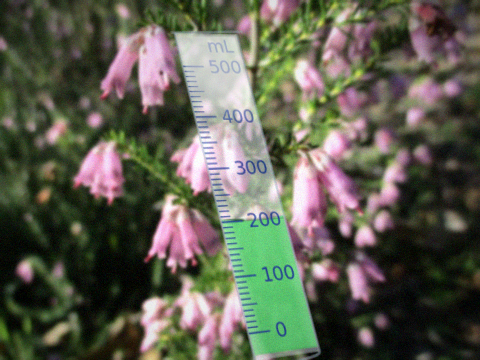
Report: 200 (mL)
